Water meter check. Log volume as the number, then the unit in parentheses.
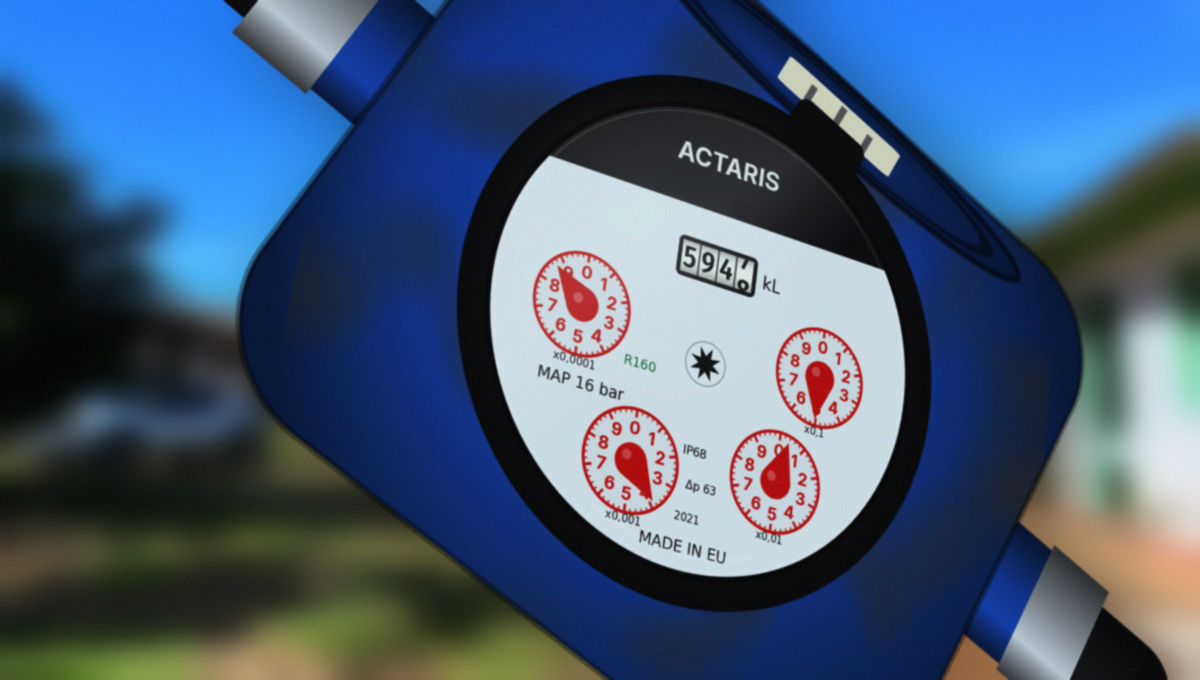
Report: 5947.5038 (kL)
